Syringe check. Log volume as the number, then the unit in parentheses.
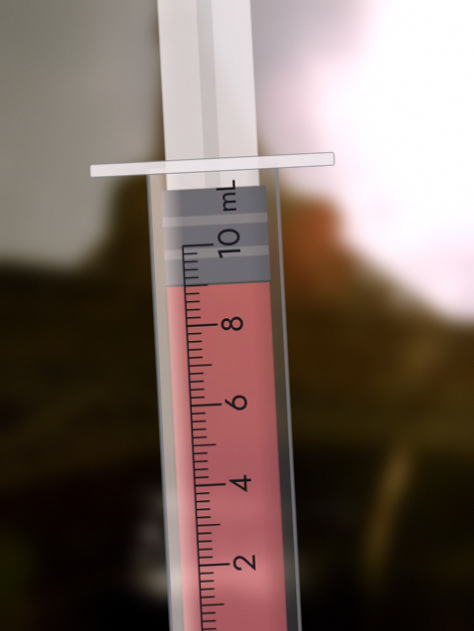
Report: 9 (mL)
